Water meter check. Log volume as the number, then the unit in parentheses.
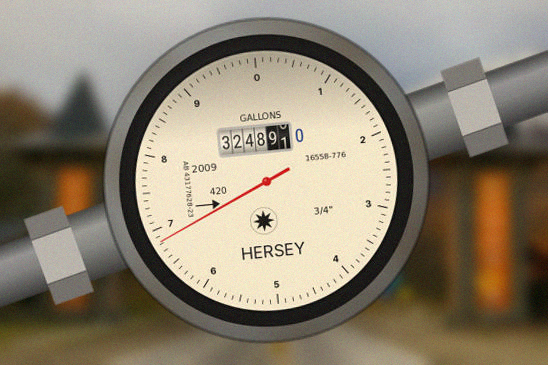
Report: 3248906.8 (gal)
